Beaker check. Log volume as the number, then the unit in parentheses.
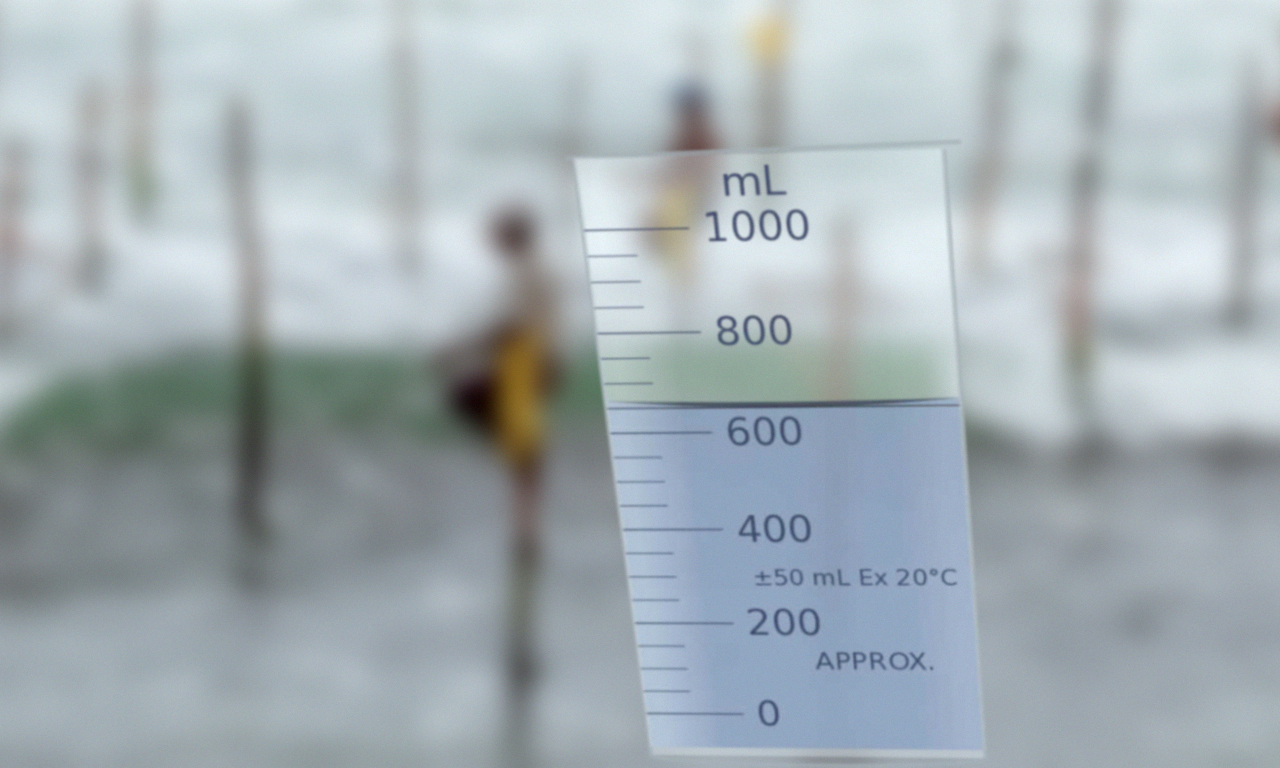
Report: 650 (mL)
